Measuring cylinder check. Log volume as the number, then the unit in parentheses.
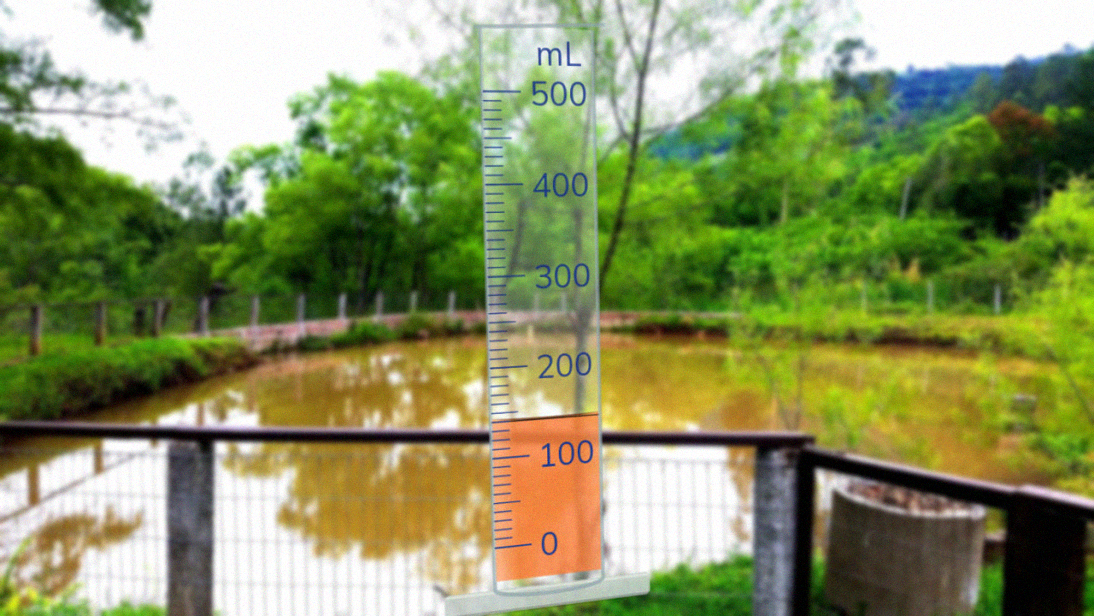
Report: 140 (mL)
